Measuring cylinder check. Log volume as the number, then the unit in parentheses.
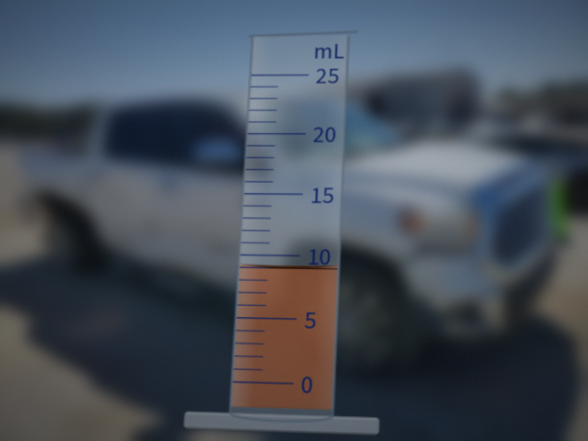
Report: 9 (mL)
